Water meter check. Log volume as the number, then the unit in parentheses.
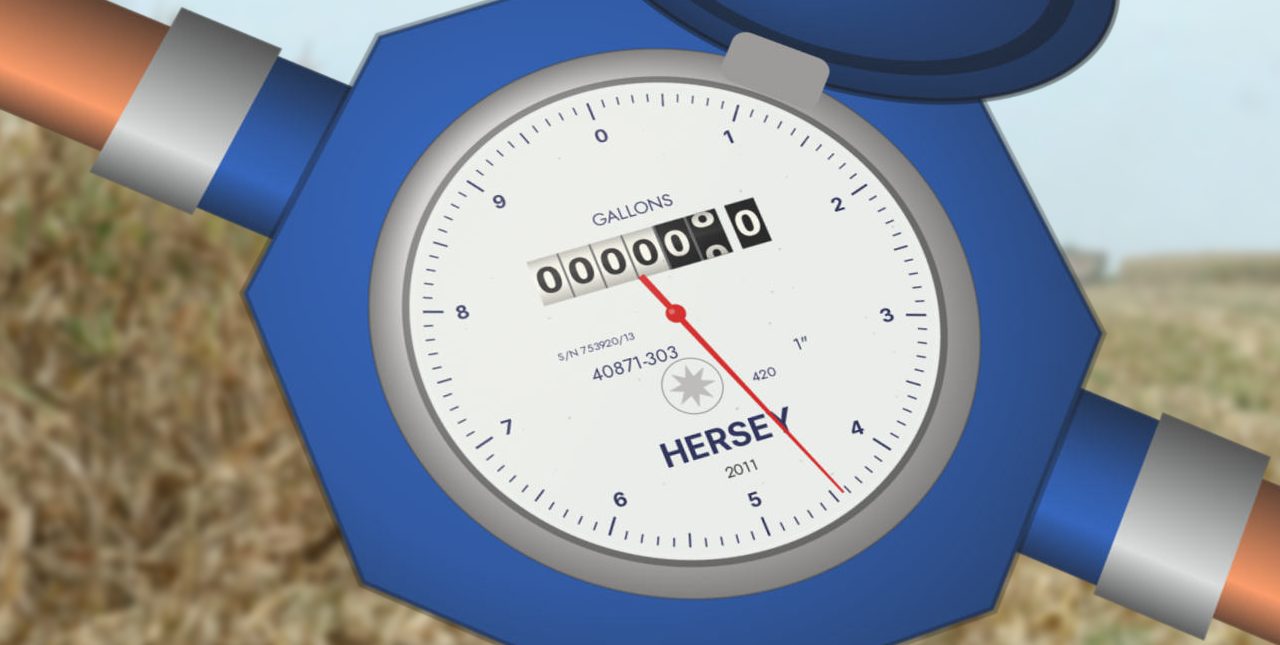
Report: 84.4 (gal)
